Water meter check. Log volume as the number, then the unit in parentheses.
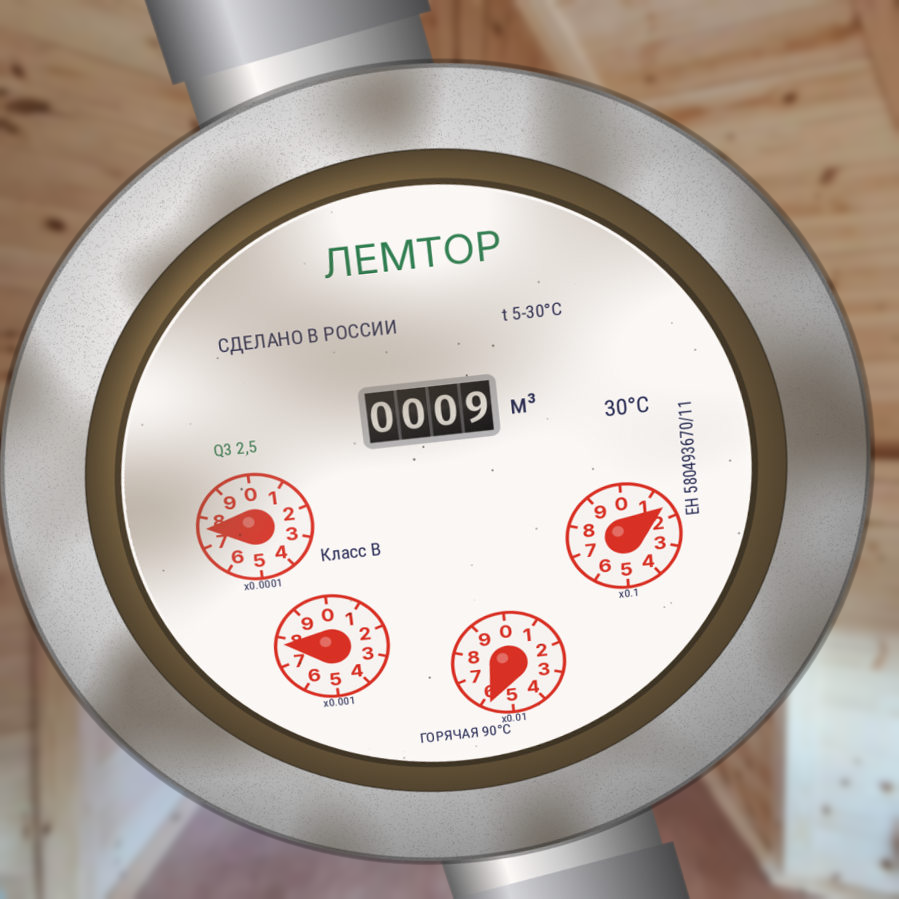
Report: 9.1577 (m³)
